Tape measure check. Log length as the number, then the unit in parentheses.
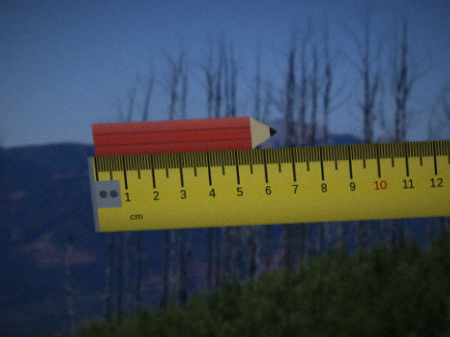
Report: 6.5 (cm)
